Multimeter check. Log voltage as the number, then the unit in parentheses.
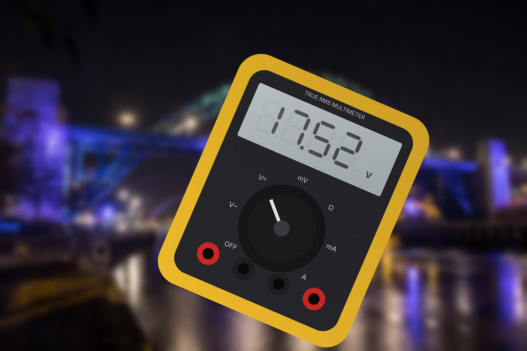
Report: 17.52 (V)
